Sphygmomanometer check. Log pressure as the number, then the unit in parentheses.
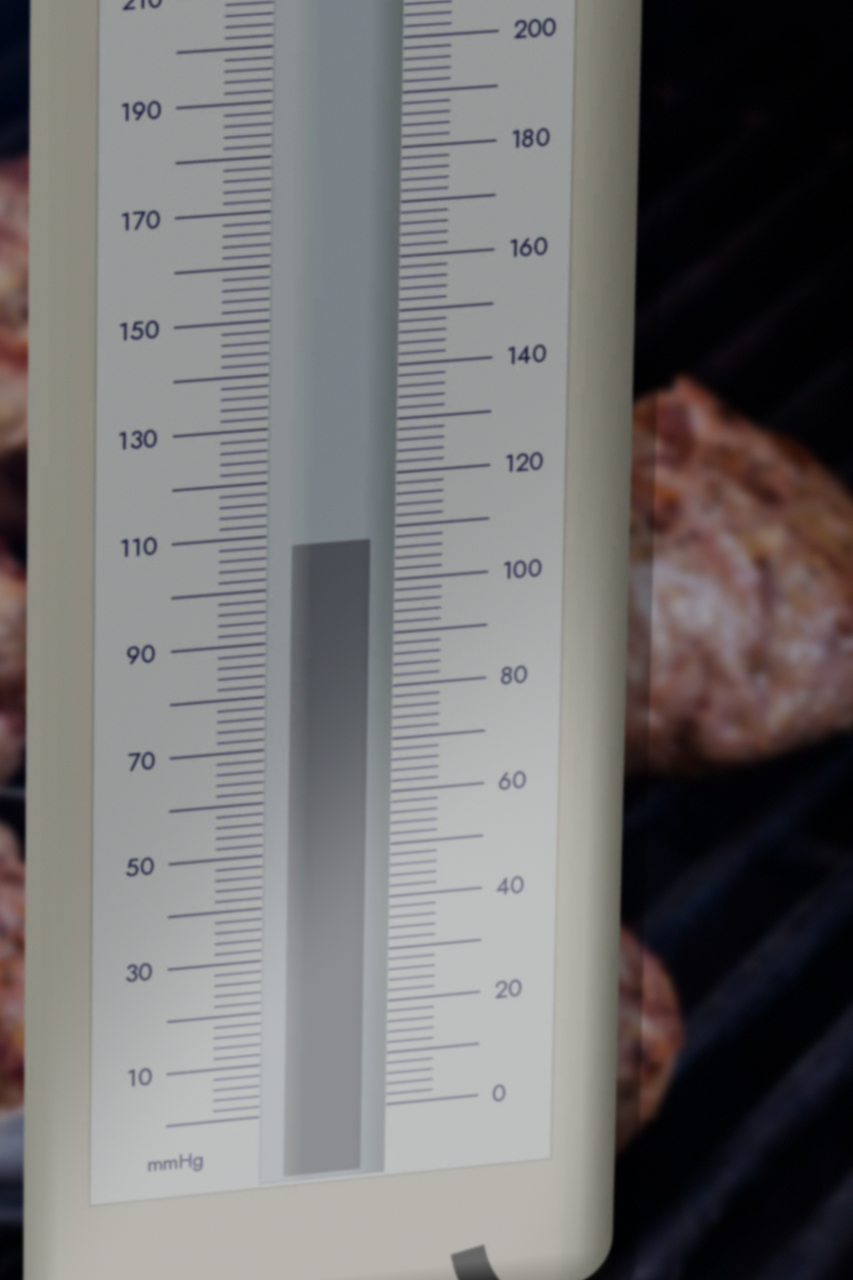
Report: 108 (mmHg)
